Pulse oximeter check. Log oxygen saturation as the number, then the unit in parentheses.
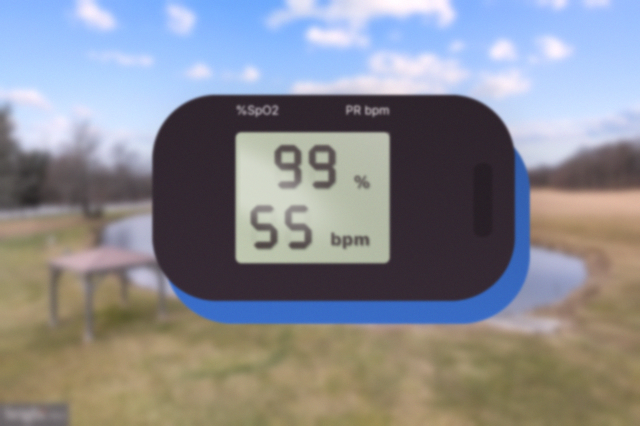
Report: 99 (%)
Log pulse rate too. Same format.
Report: 55 (bpm)
